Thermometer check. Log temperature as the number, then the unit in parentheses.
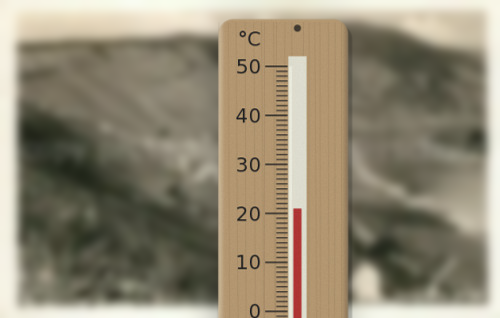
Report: 21 (°C)
